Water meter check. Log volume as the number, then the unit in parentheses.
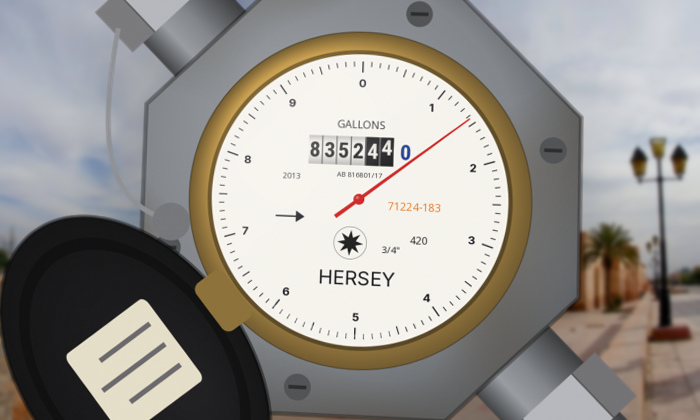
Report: 8352441.4 (gal)
